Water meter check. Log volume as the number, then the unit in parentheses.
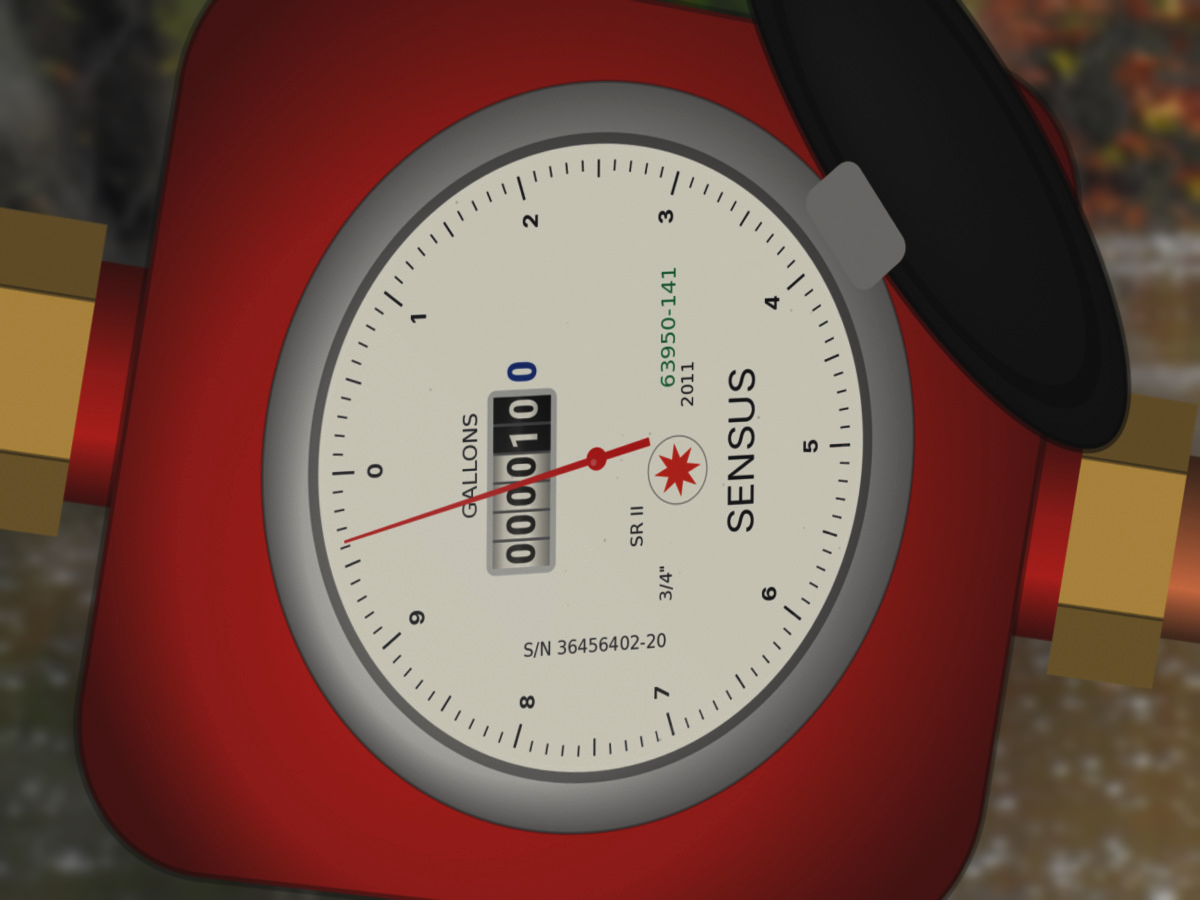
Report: 99.6 (gal)
